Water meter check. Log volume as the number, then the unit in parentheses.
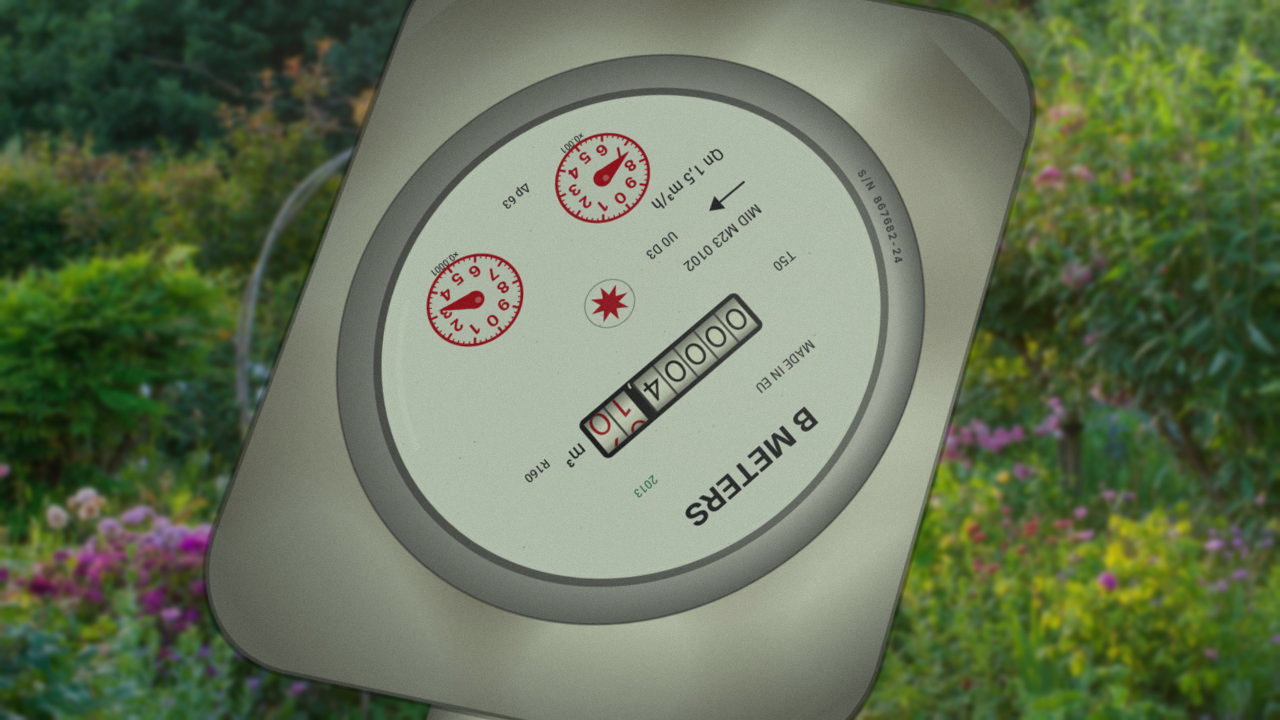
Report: 4.0973 (m³)
